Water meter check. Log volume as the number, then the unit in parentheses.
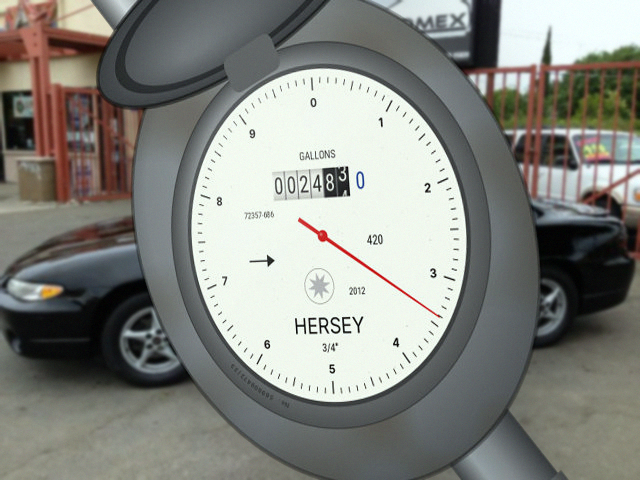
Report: 24833.4 (gal)
